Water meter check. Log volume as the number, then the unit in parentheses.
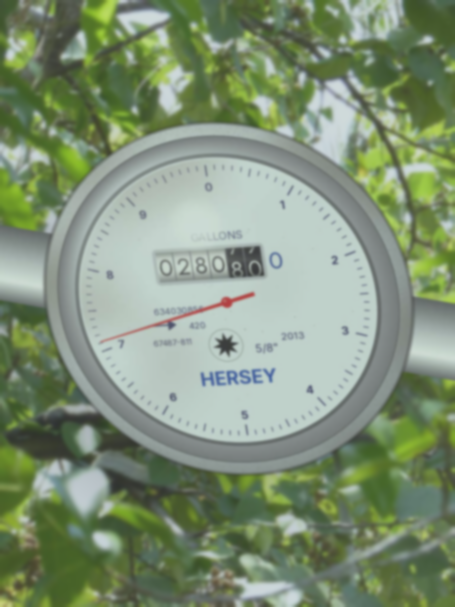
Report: 280797.1 (gal)
